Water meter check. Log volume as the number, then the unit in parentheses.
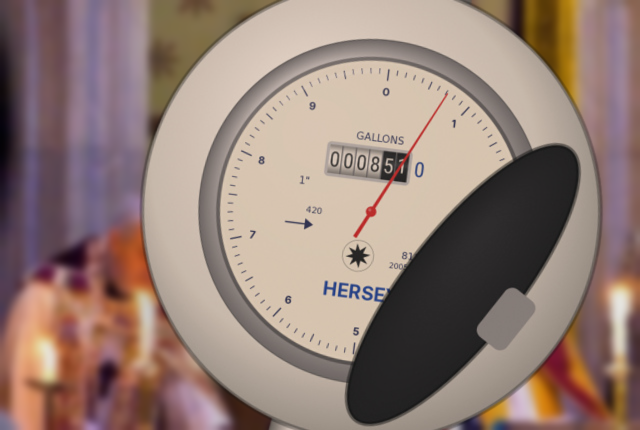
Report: 8510.7 (gal)
